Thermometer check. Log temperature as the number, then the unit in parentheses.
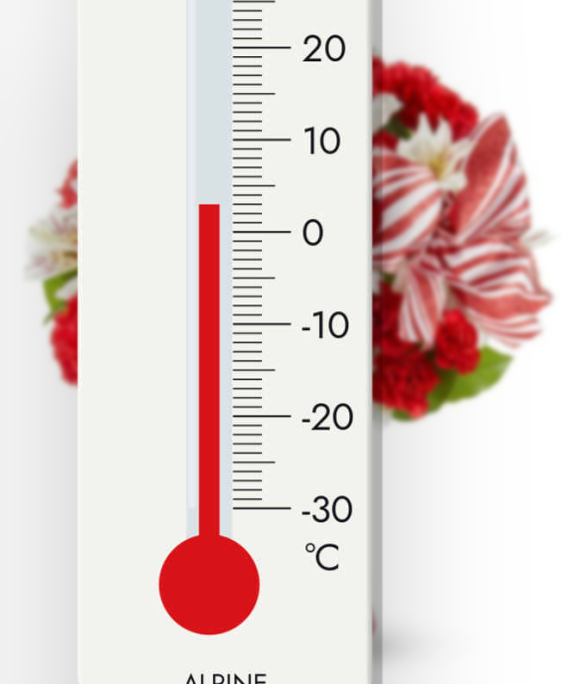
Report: 3 (°C)
